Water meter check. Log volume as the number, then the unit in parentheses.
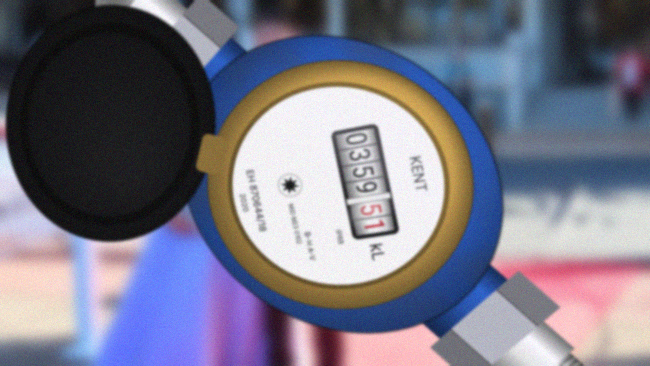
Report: 359.51 (kL)
